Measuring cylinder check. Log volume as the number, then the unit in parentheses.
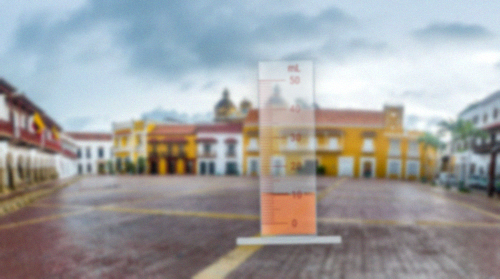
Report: 10 (mL)
